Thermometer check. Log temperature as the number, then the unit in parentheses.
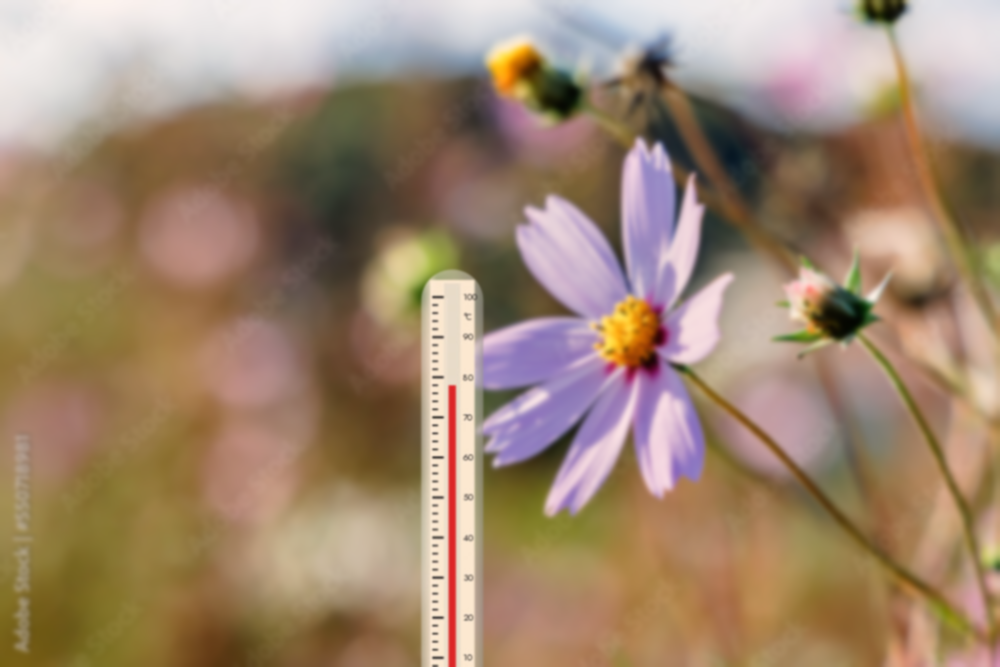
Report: 78 (°C)
